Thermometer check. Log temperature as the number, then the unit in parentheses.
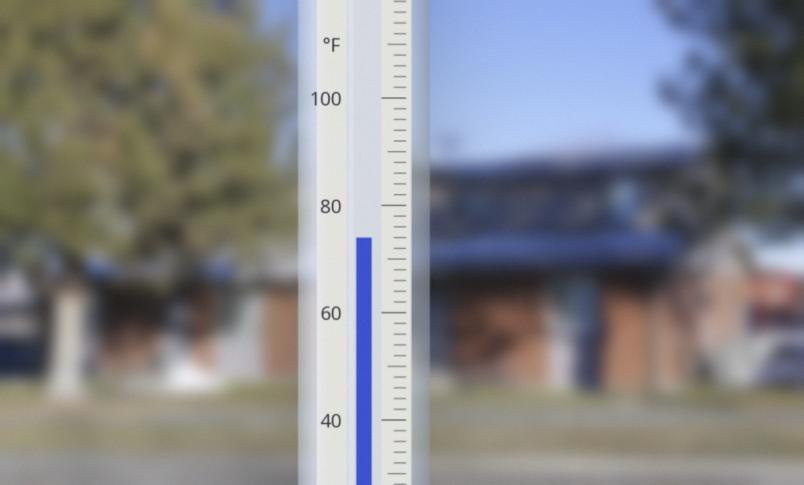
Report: 74 (°F)
